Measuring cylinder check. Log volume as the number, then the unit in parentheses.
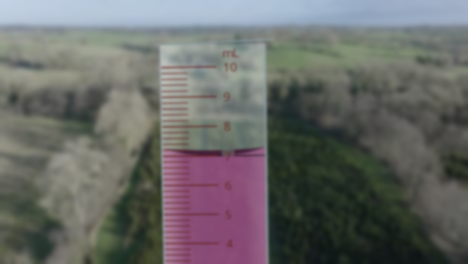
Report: 7 (mL)
